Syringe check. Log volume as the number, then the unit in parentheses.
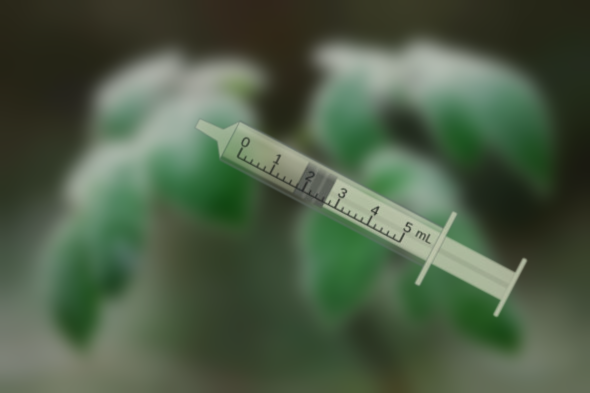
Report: 1.8 (mL)
